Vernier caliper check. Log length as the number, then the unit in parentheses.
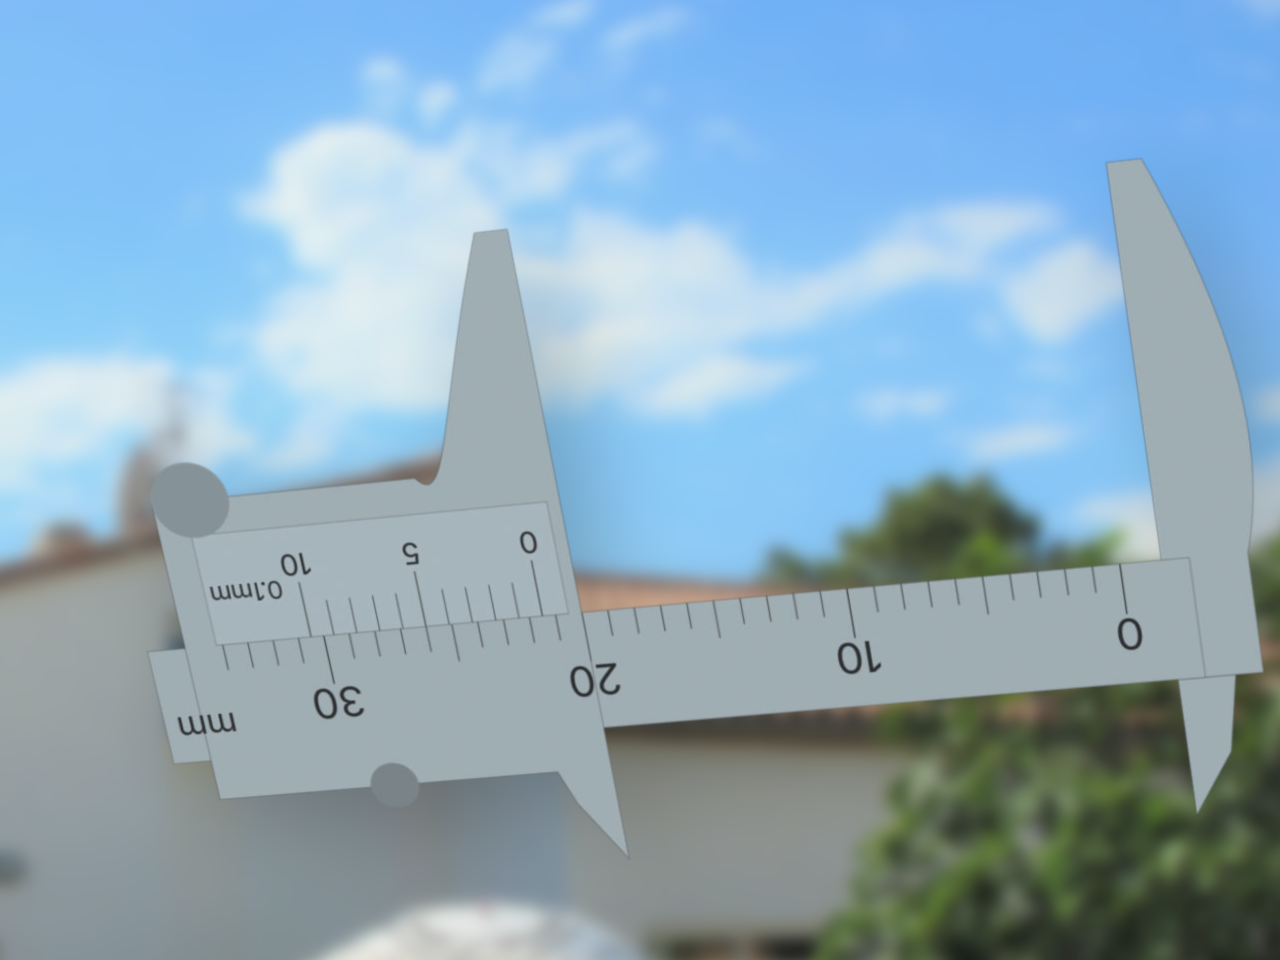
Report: 21.5 (mm)
